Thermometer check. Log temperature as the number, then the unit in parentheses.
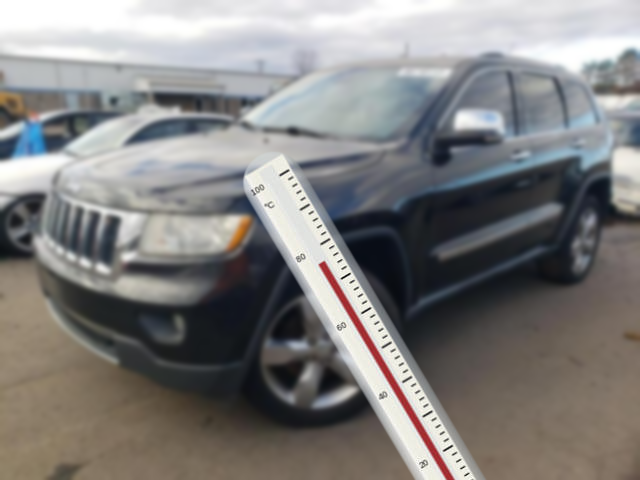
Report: 76 (°C)
